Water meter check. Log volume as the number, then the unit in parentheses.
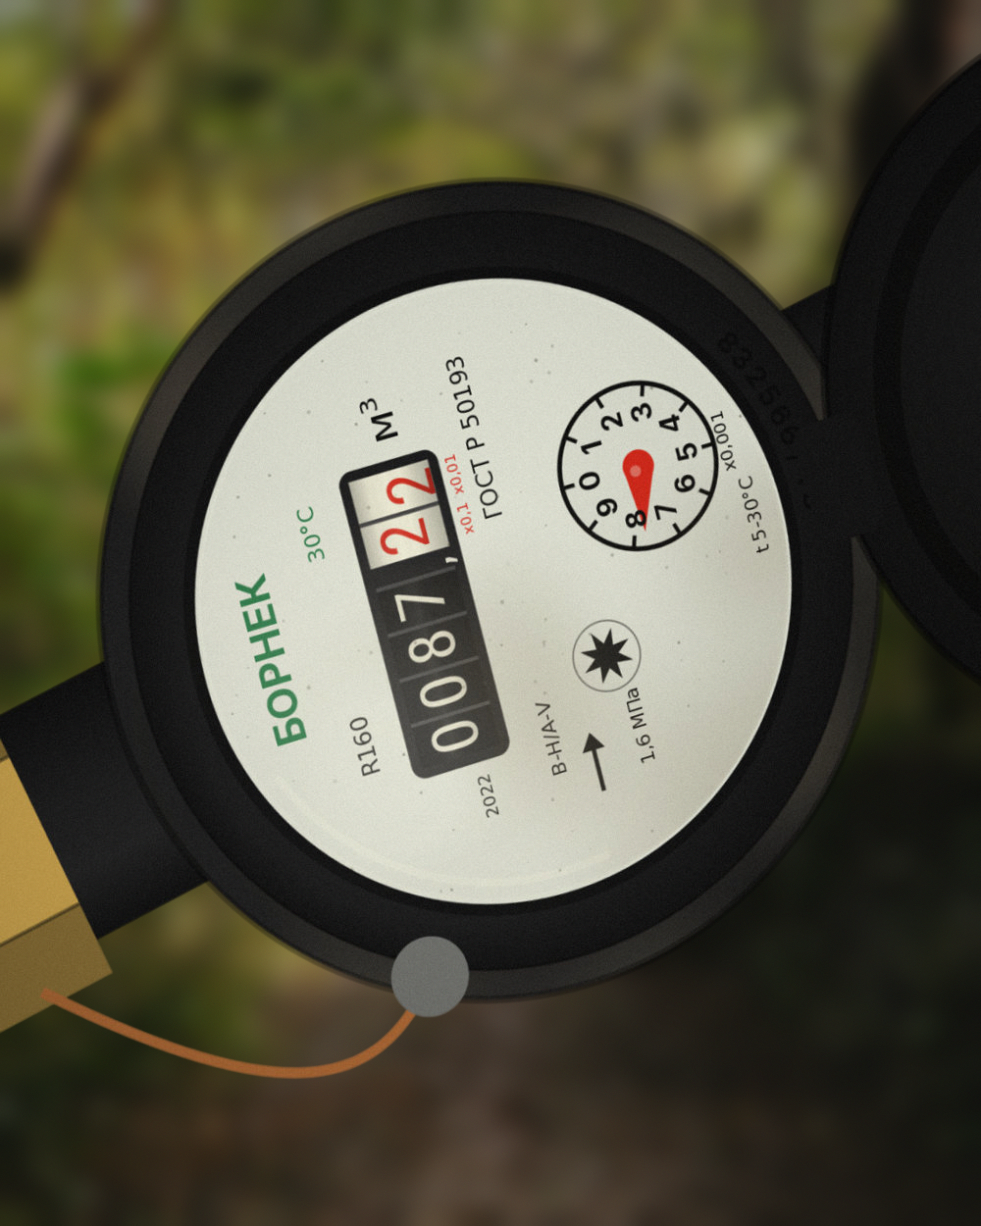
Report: 87.217 (m³)
